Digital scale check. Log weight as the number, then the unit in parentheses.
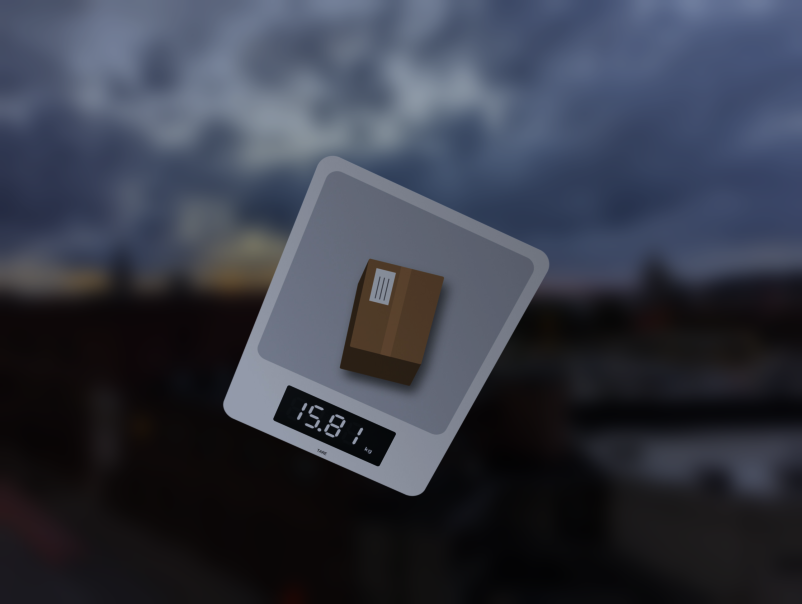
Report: 15.81 (kg)
